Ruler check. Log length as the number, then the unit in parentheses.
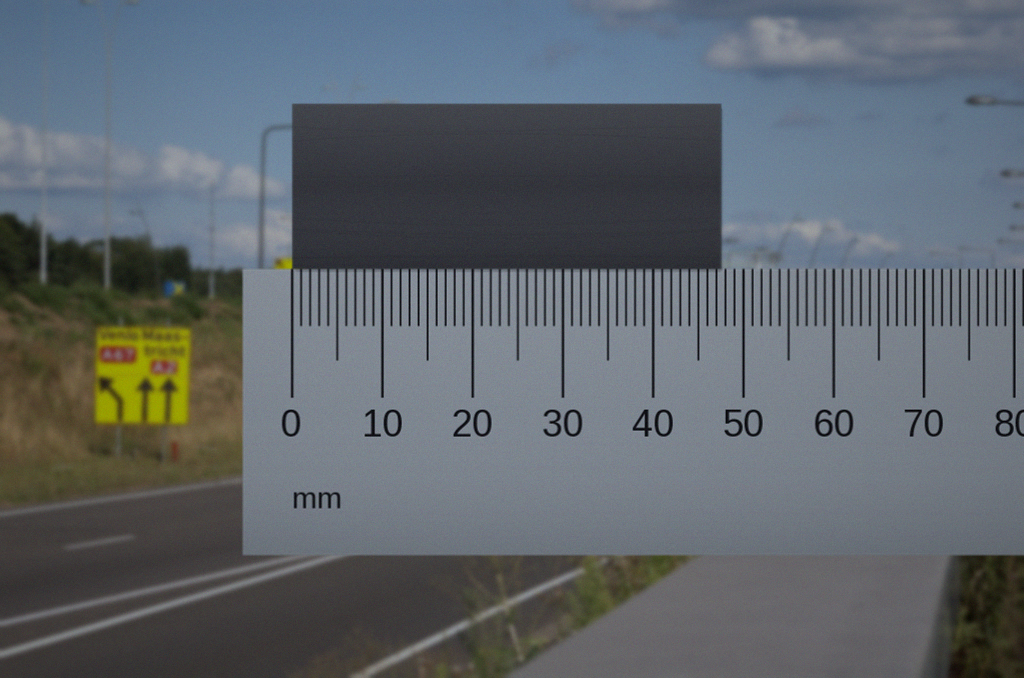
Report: 47.5 (mm)
